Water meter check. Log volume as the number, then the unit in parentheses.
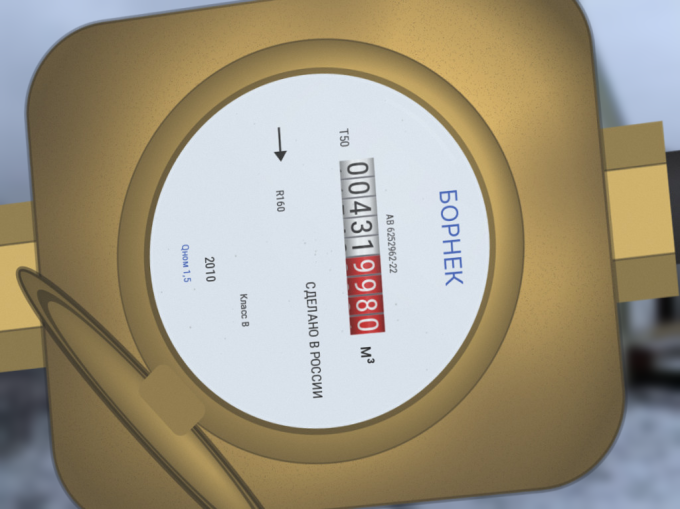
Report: 431.9980 (m³)
